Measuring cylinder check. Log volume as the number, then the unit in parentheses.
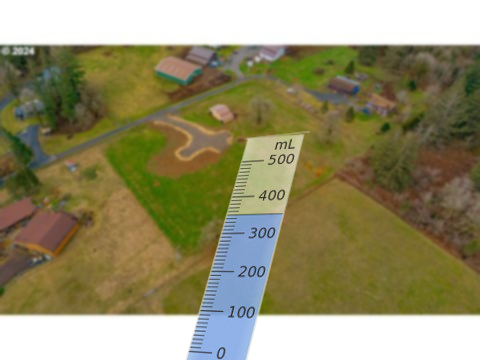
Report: 350 (mL)
